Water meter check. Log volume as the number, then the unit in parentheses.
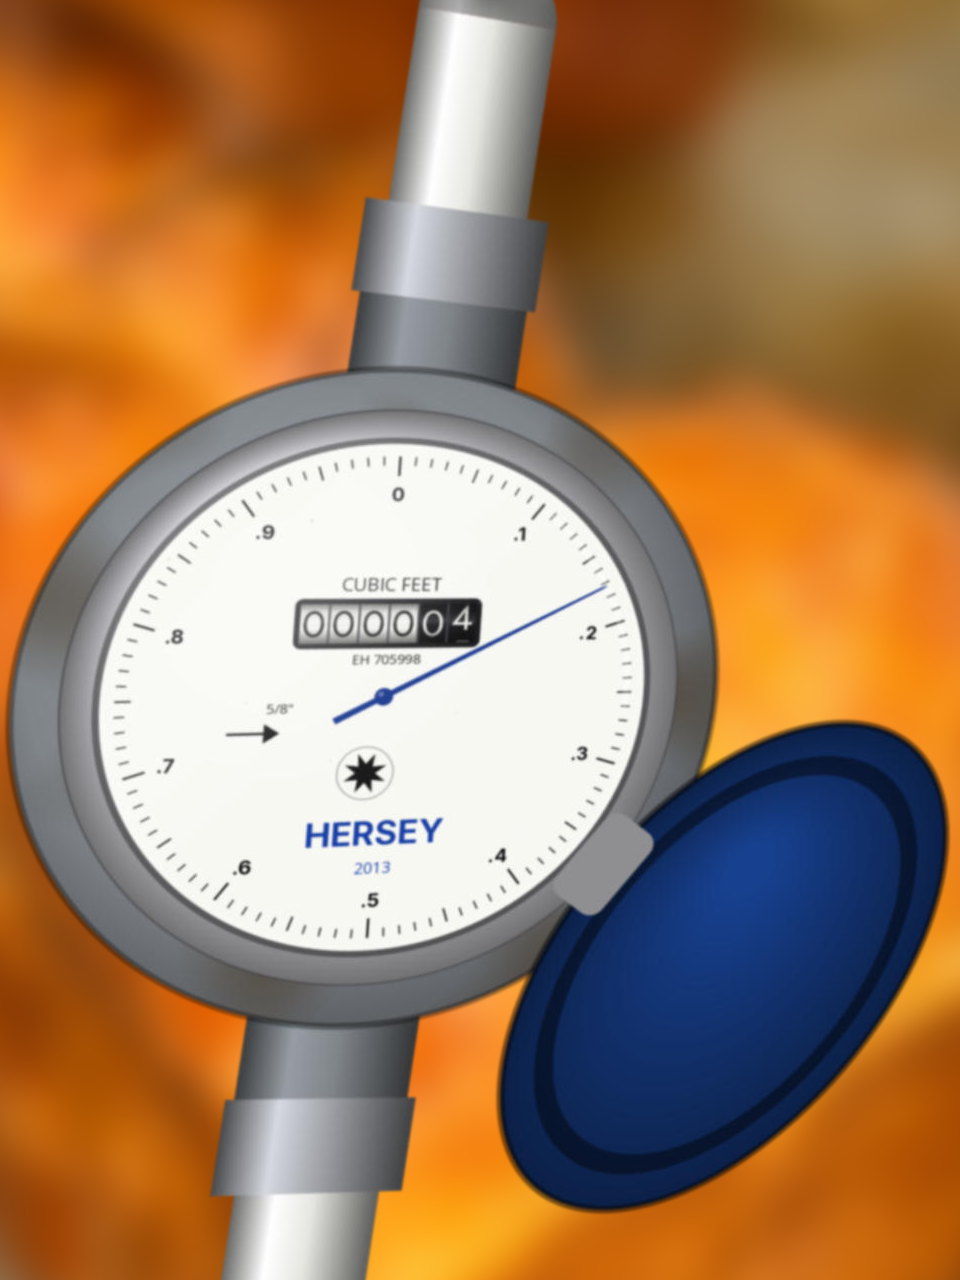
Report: 4.17 (ft³)
